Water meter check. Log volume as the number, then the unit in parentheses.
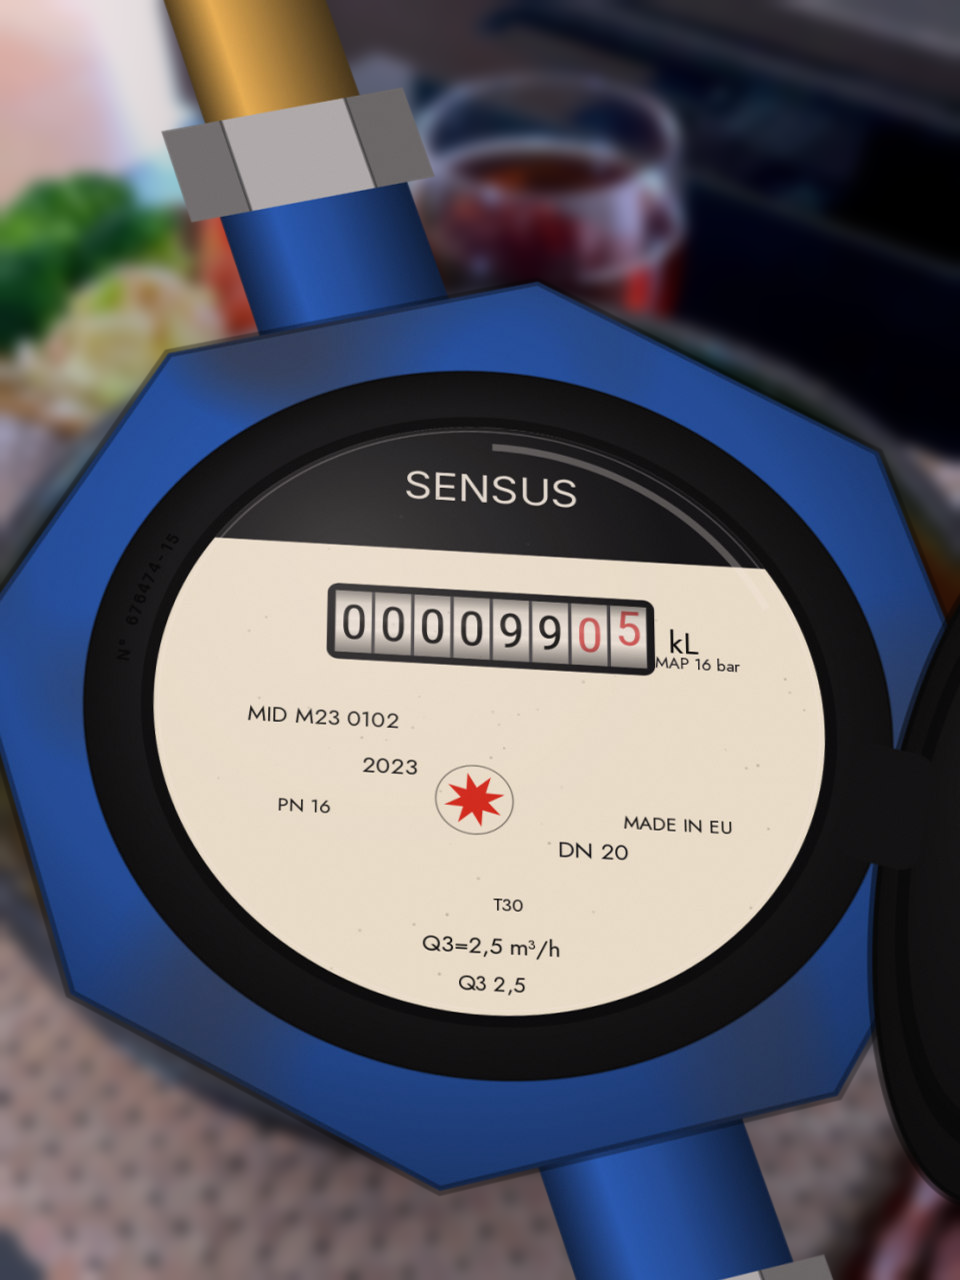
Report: 99.05 (kL)
